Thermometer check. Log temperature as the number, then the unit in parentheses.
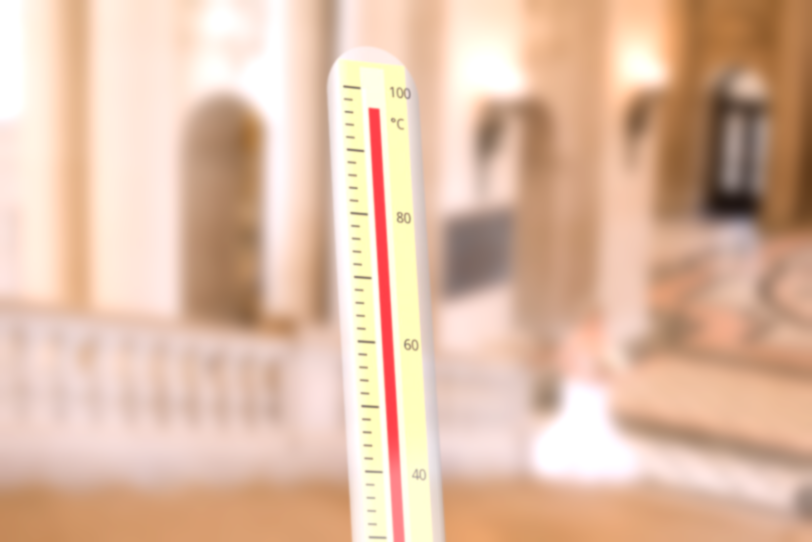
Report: 97 (°C)
